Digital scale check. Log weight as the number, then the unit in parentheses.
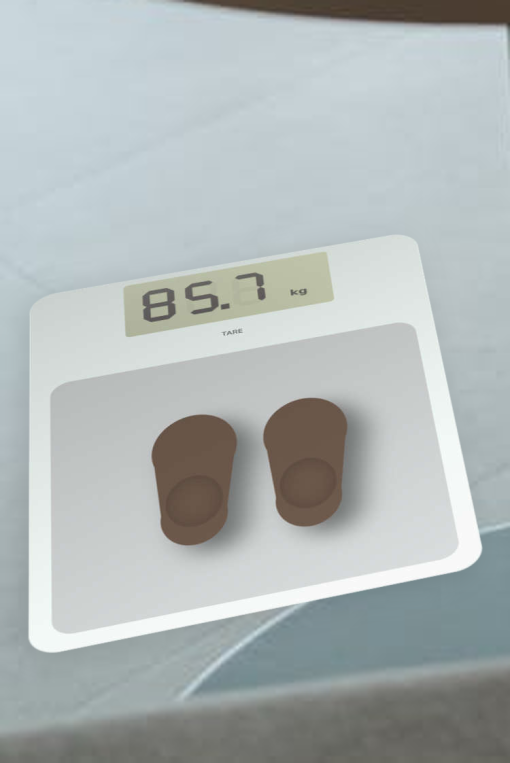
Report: 85.7 (kg)
